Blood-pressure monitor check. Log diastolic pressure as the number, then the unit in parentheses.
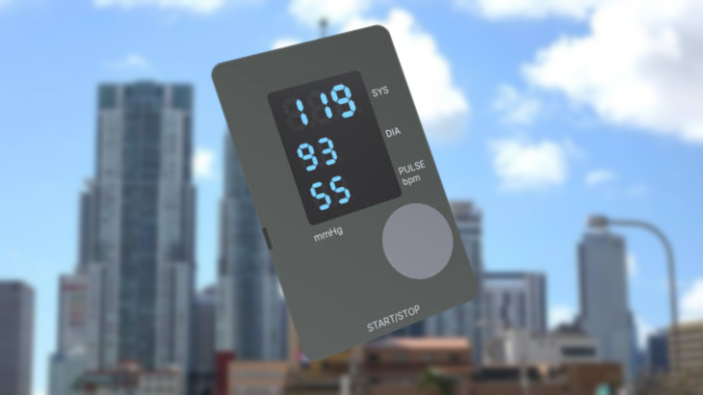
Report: 93 (mmHg)
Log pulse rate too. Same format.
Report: 55 (bpm)
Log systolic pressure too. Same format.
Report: 119 (mmHg)
